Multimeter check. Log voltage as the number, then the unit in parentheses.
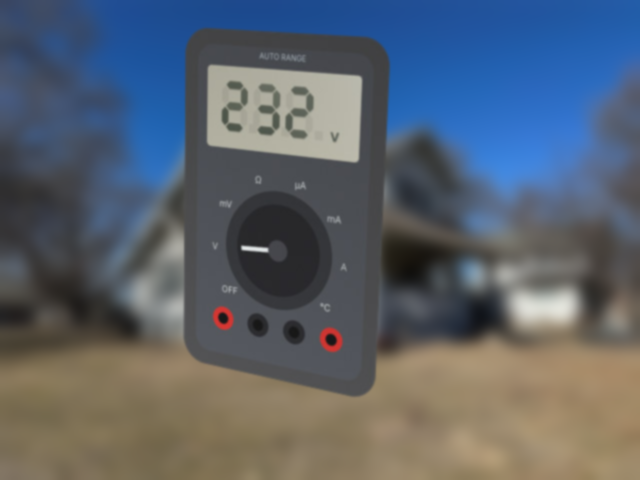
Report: 232 (V)
